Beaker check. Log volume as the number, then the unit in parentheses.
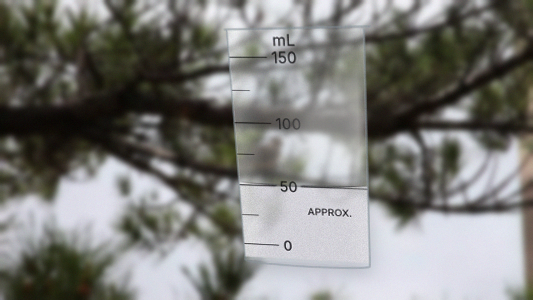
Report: 50 (mL)
